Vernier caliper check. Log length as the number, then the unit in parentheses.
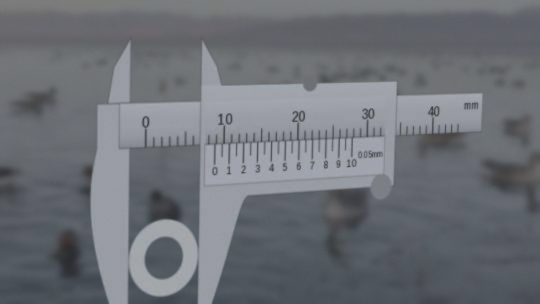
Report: 8.8 (mm)
